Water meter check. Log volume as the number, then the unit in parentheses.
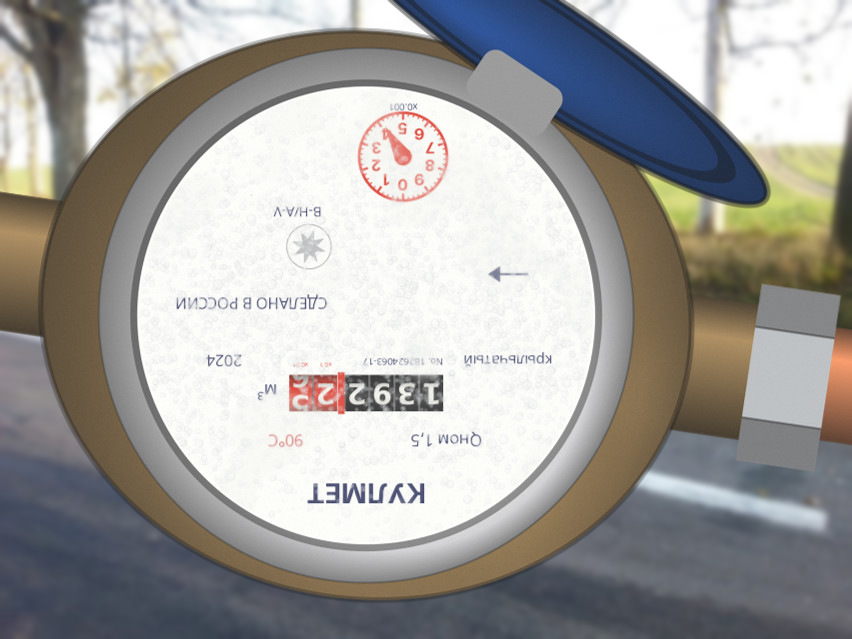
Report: 1392.254 (m³)
